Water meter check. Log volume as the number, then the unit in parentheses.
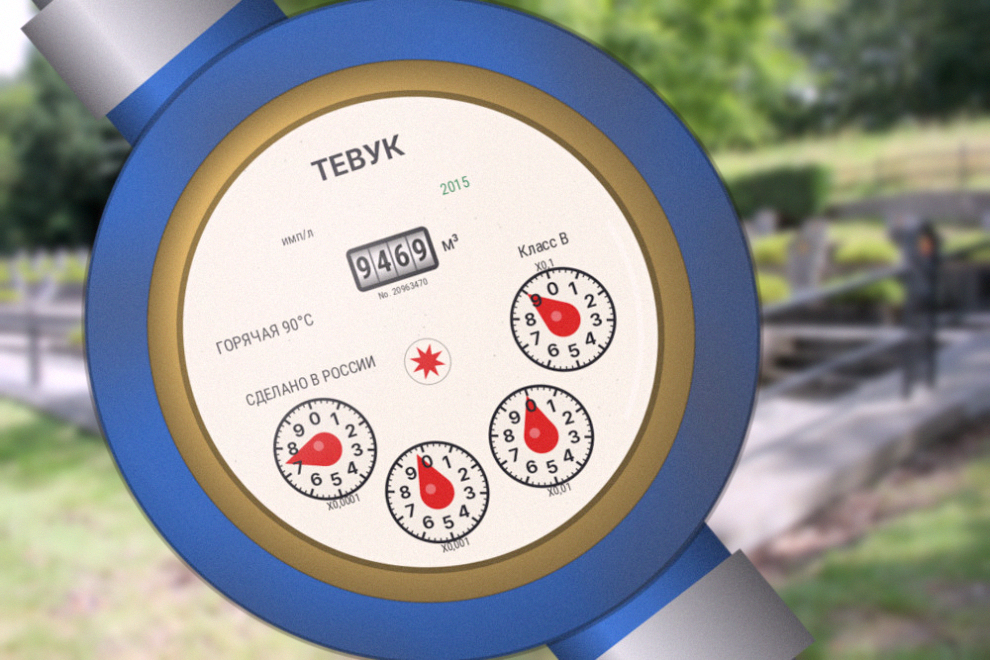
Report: 9469.8997 (m³)
